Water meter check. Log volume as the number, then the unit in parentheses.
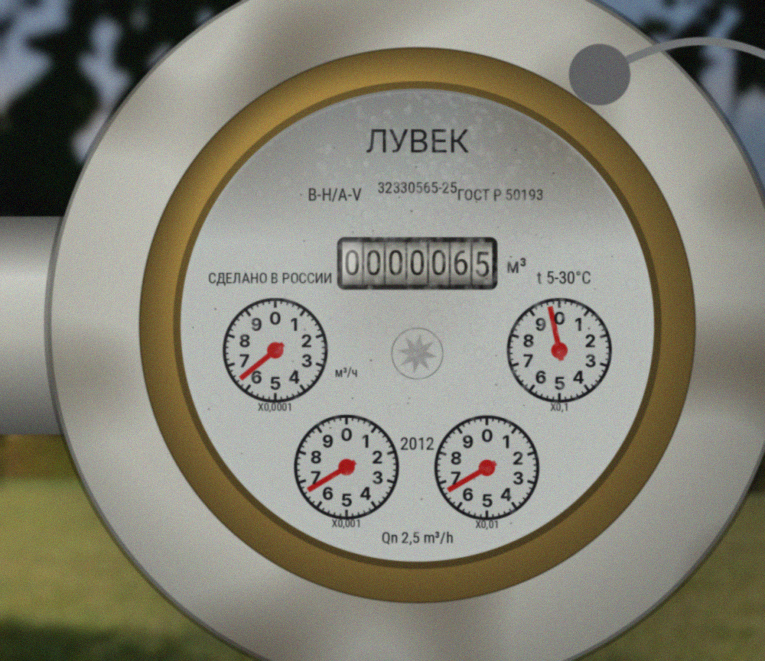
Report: 64.9666 (m³)
